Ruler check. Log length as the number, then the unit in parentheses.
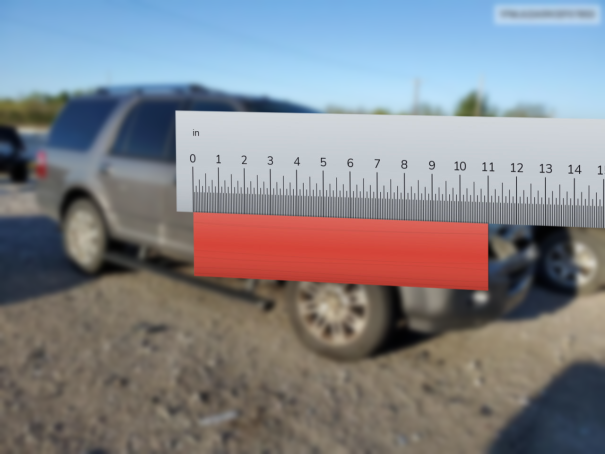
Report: 11 (in)
